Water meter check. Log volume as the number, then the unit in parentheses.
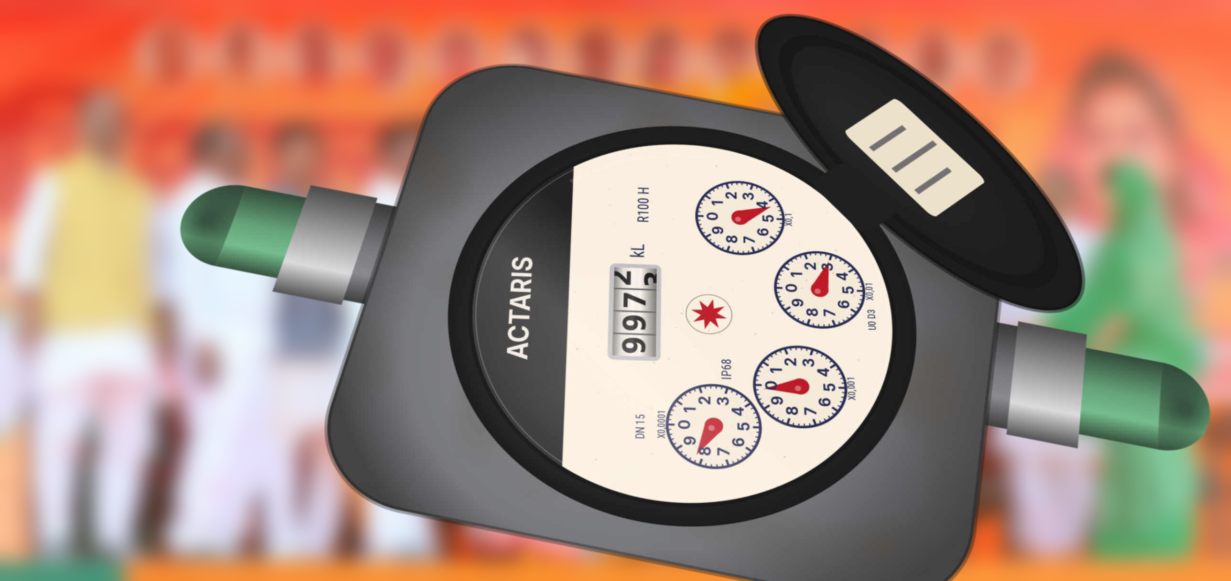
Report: 9972.4298 (kL)
